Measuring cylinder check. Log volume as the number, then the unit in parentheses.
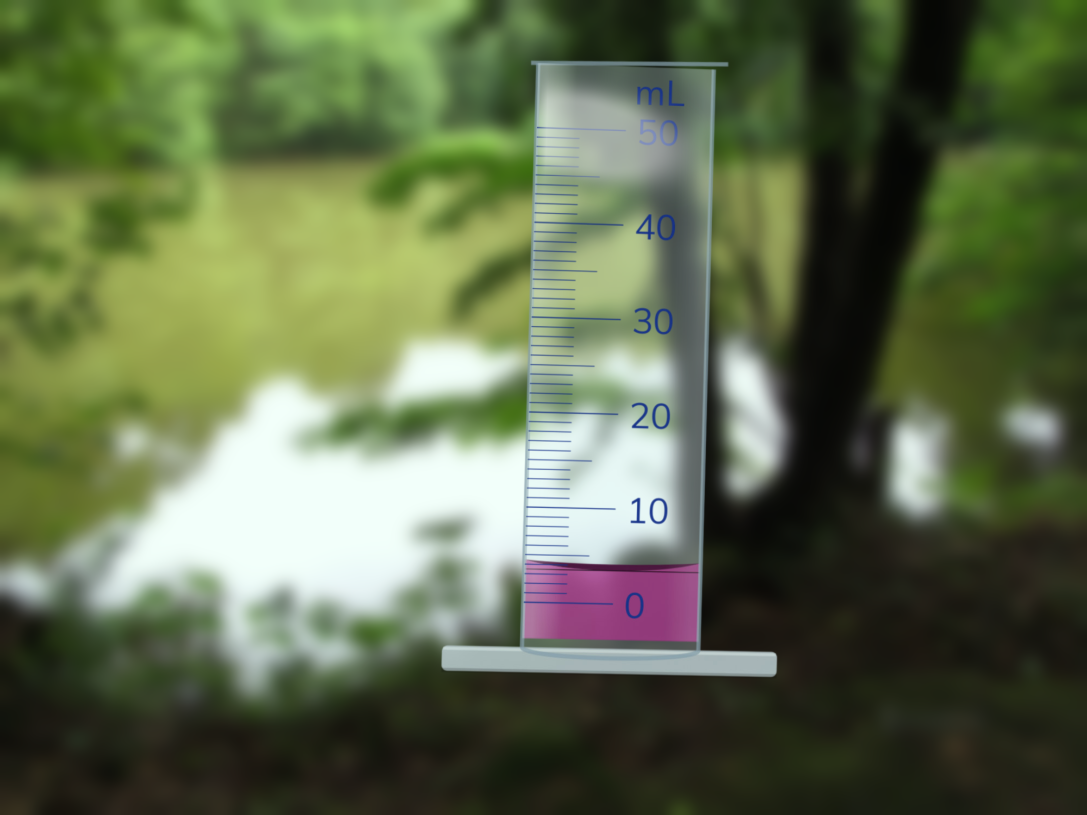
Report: 3.5 (mL)
